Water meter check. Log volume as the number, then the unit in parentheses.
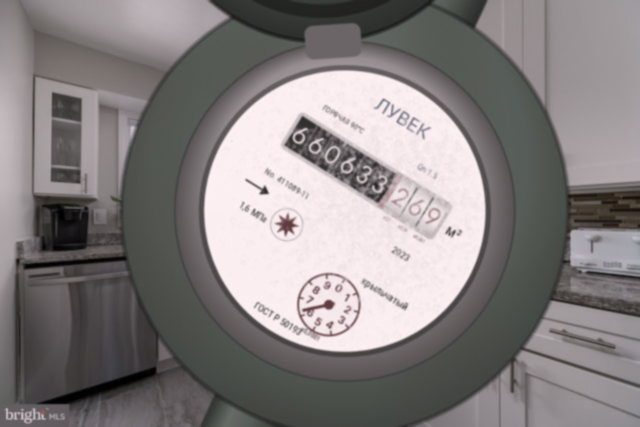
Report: 660633.2696 (m³)
